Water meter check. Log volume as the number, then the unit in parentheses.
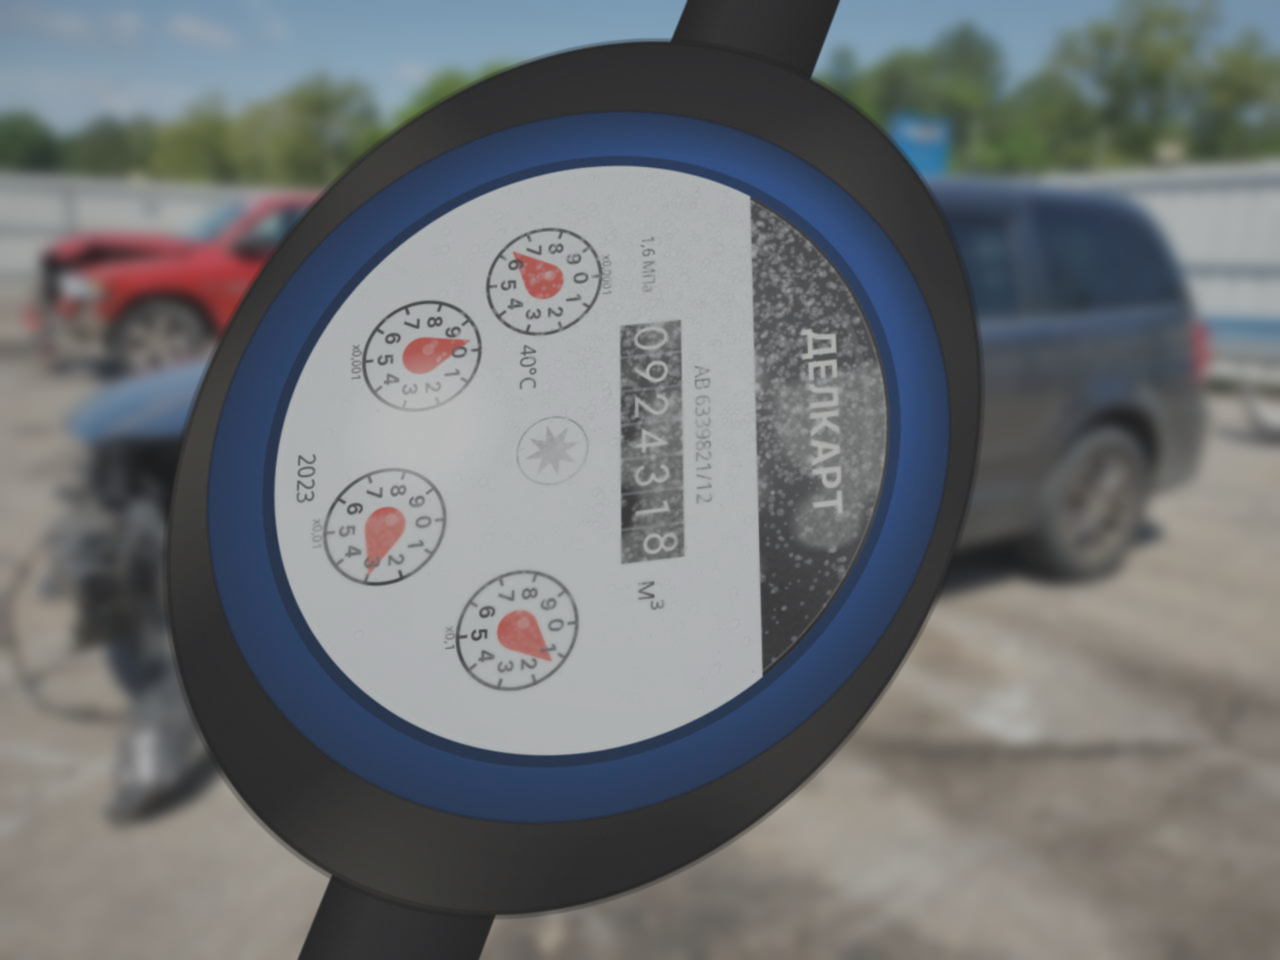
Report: 924318.1296 (m³)
